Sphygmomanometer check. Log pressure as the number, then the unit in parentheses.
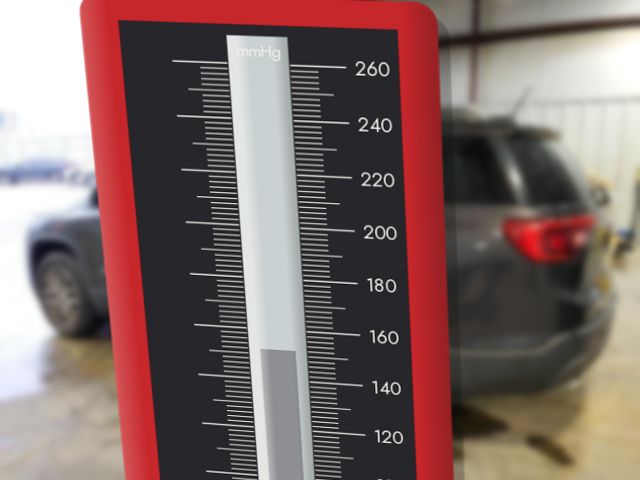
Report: 152 (mmHg)
